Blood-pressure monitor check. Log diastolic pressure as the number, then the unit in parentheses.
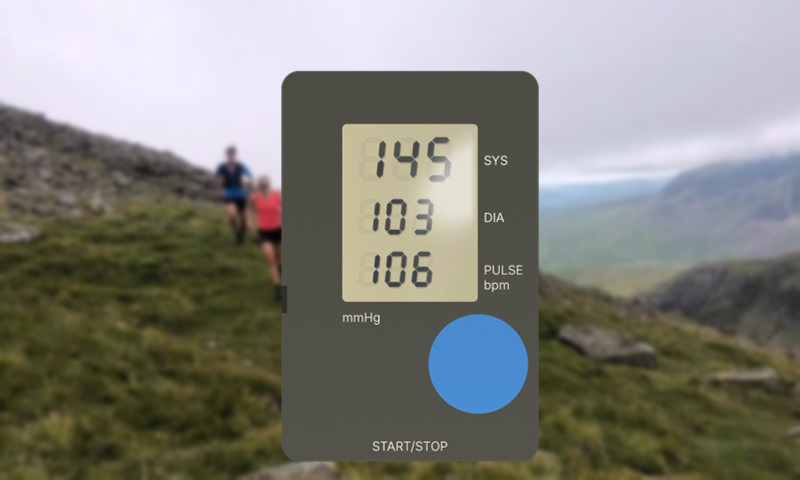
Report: 103 (mmHg)
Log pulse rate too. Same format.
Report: 106 (bpm)
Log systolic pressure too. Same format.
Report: 145 (mmHg)
